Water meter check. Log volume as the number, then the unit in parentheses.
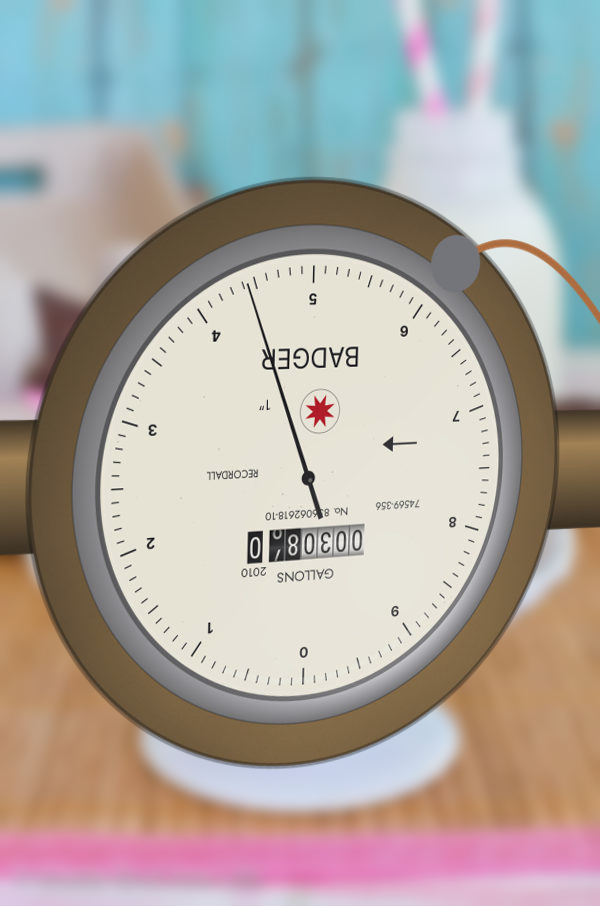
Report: 30874.4 (gal)
